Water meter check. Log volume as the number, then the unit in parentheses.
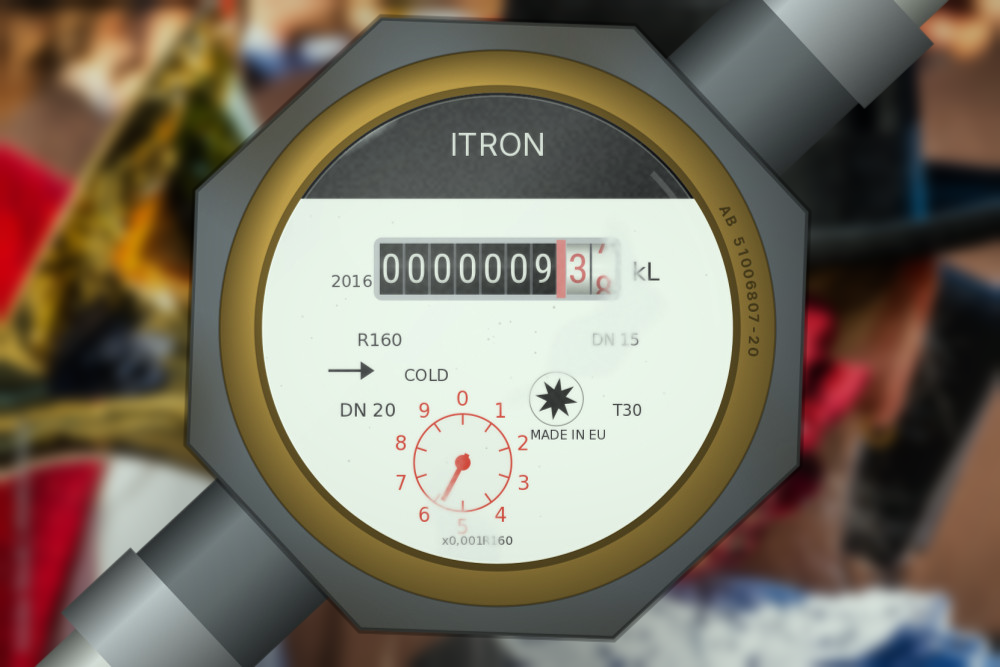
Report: 9.375 (kL)
